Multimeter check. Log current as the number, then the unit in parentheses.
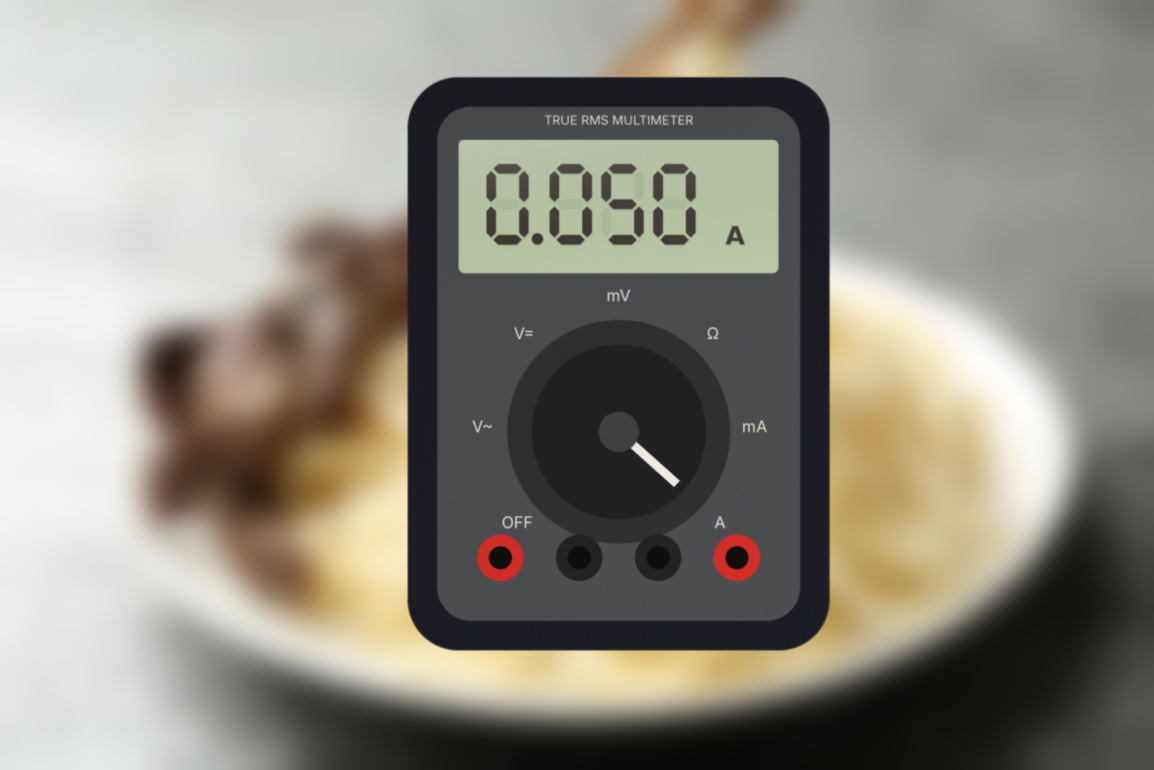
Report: 0.050 (A)
